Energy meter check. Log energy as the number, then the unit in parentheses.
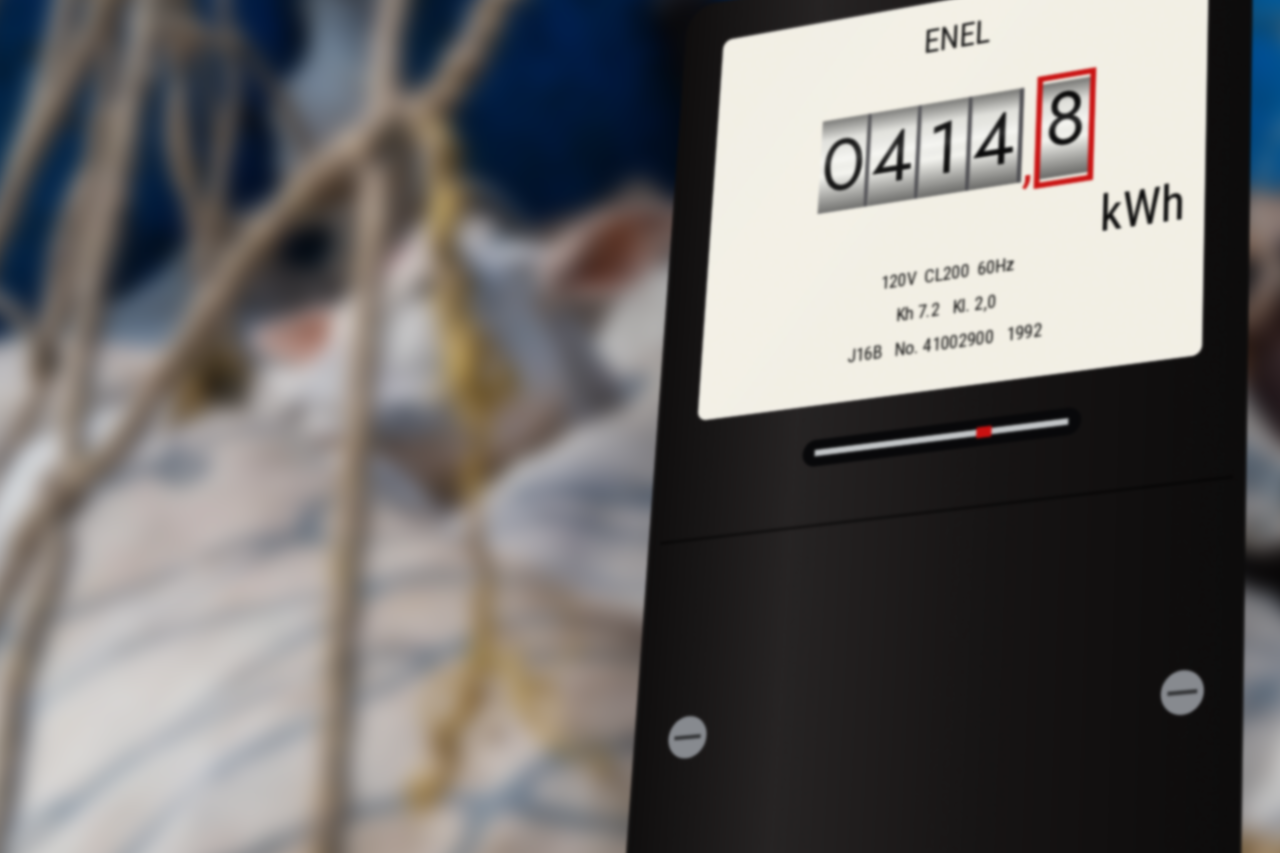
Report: 414.8 (kWh)
